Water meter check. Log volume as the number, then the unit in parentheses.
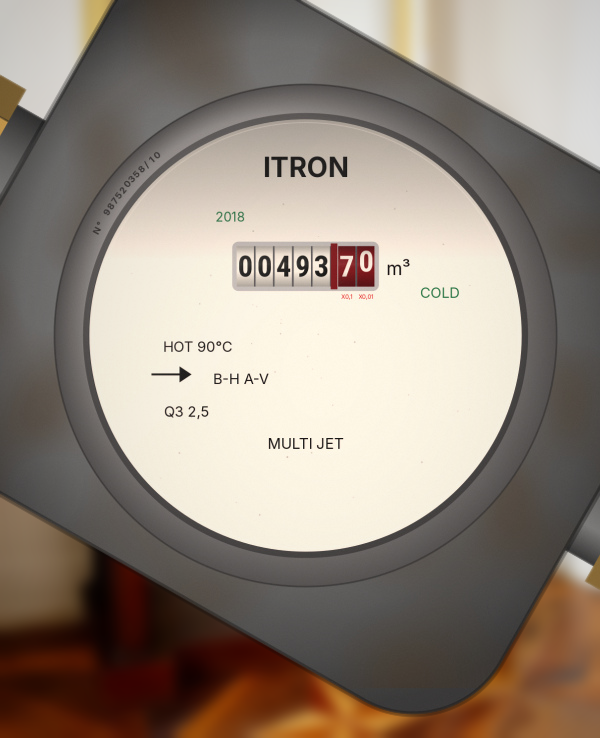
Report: 493.70 (m³)
